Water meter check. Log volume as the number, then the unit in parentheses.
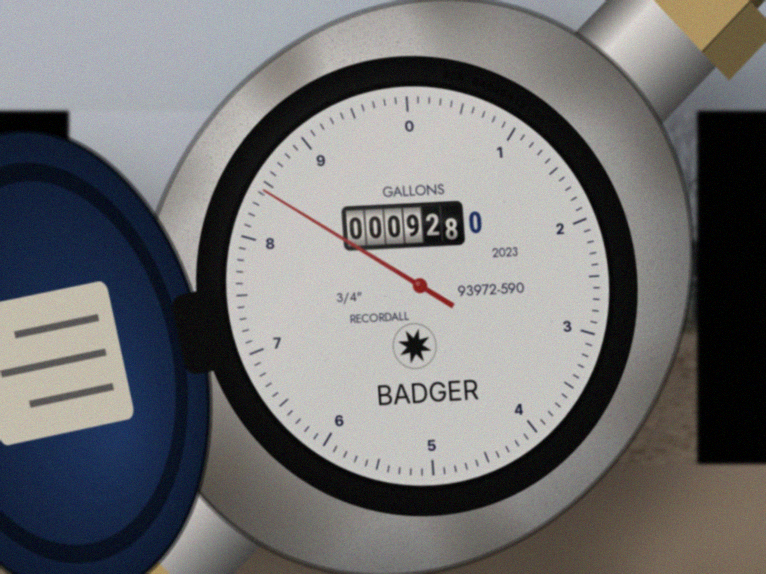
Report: 9278.4 (gal)
